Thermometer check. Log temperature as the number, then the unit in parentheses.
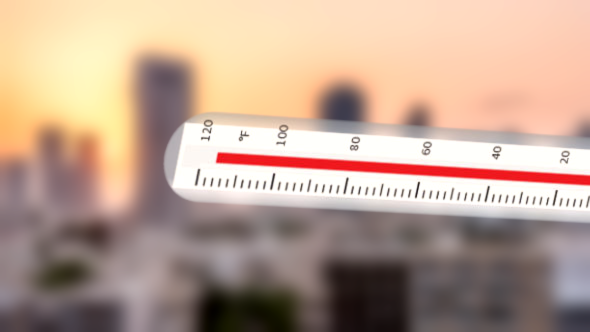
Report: 116 (°F)
